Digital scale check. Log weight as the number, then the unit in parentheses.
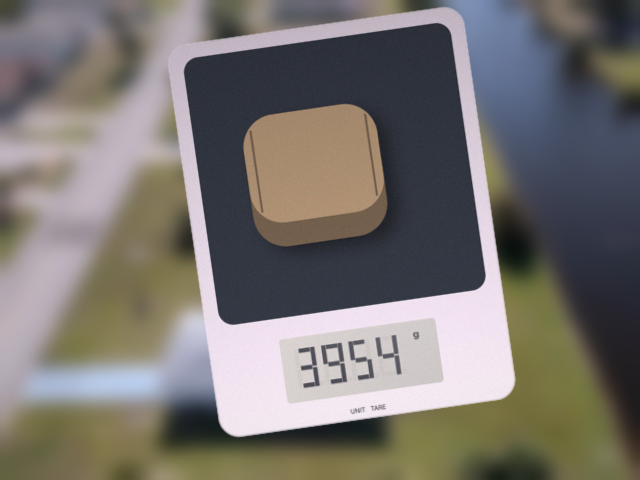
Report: 3954 (g)
